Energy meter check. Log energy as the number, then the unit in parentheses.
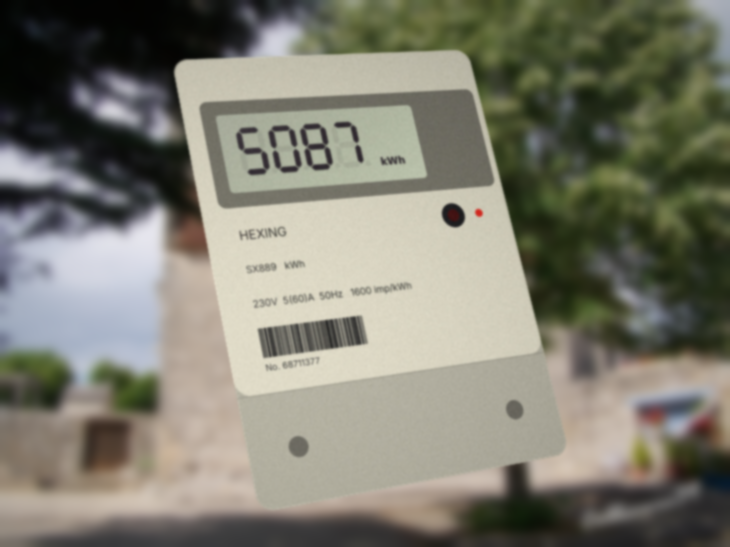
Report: 5087 (kWh)
